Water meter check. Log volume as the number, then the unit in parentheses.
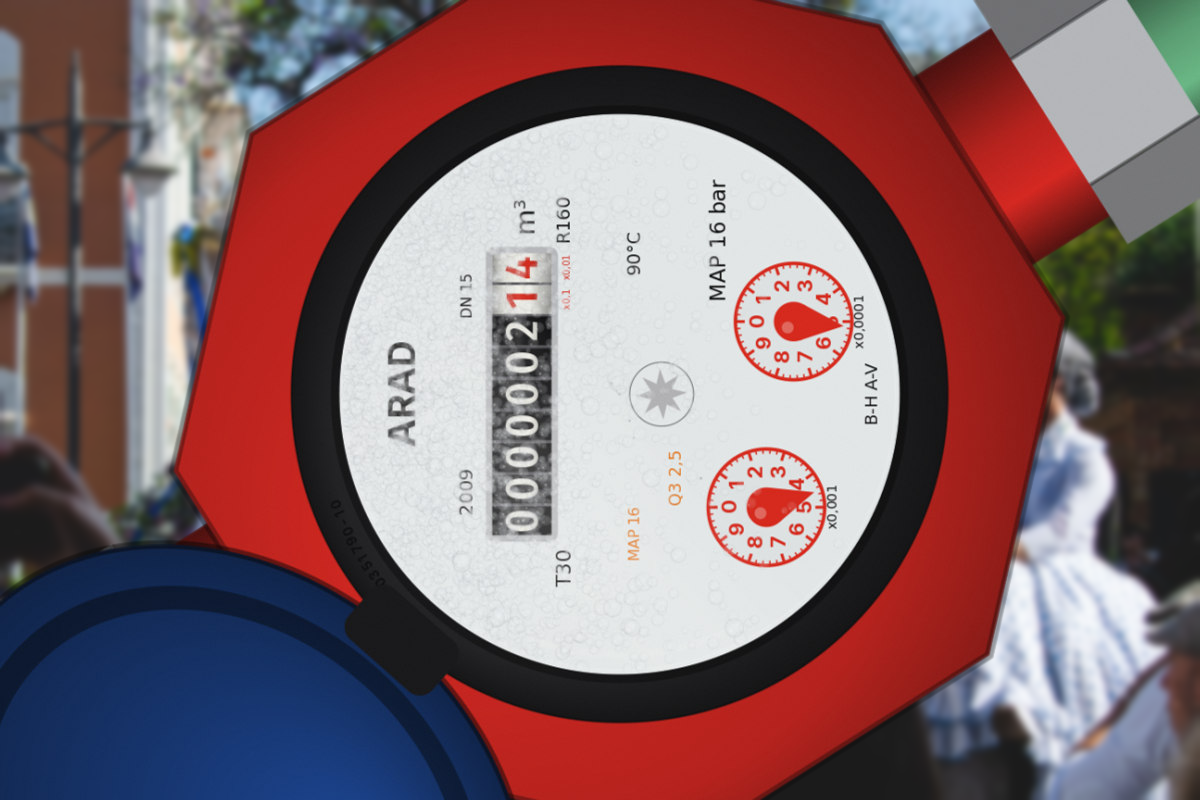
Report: 2.1445 (m³)
